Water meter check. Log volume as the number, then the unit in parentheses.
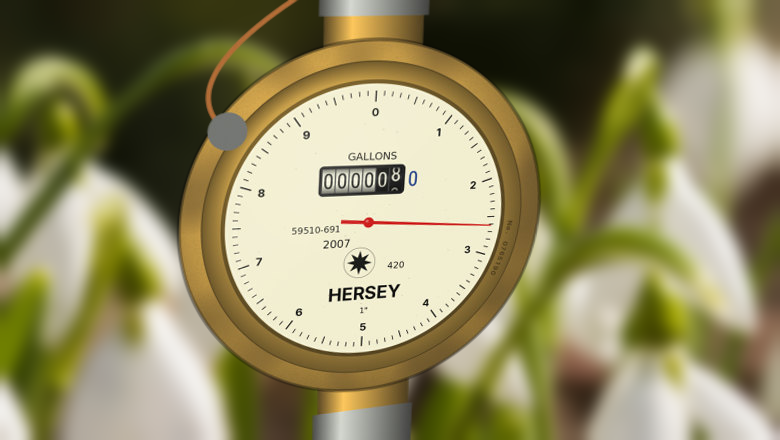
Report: 82.6 (gal)
